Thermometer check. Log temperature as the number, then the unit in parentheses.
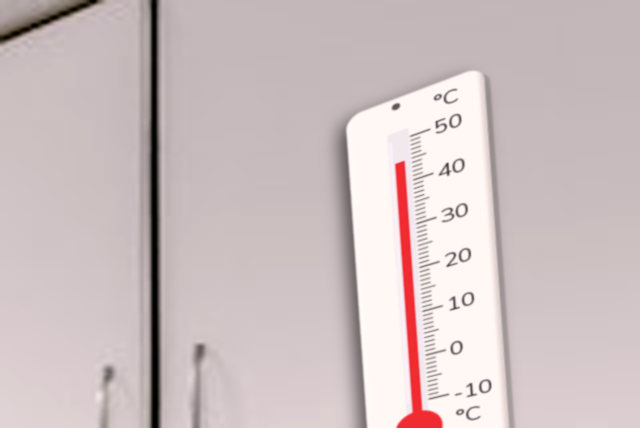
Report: 45 (°C)
